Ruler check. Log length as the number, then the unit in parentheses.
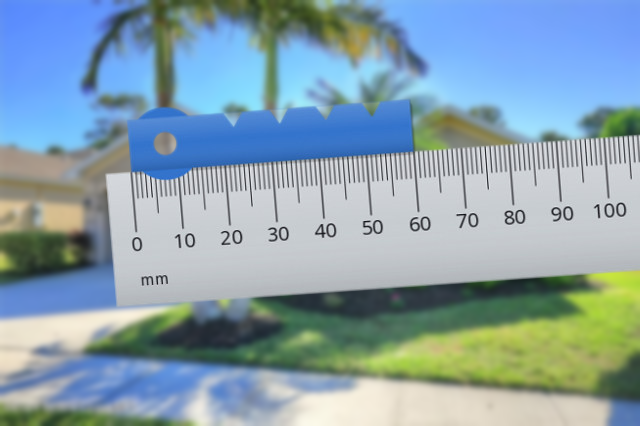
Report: 60 (mm)
